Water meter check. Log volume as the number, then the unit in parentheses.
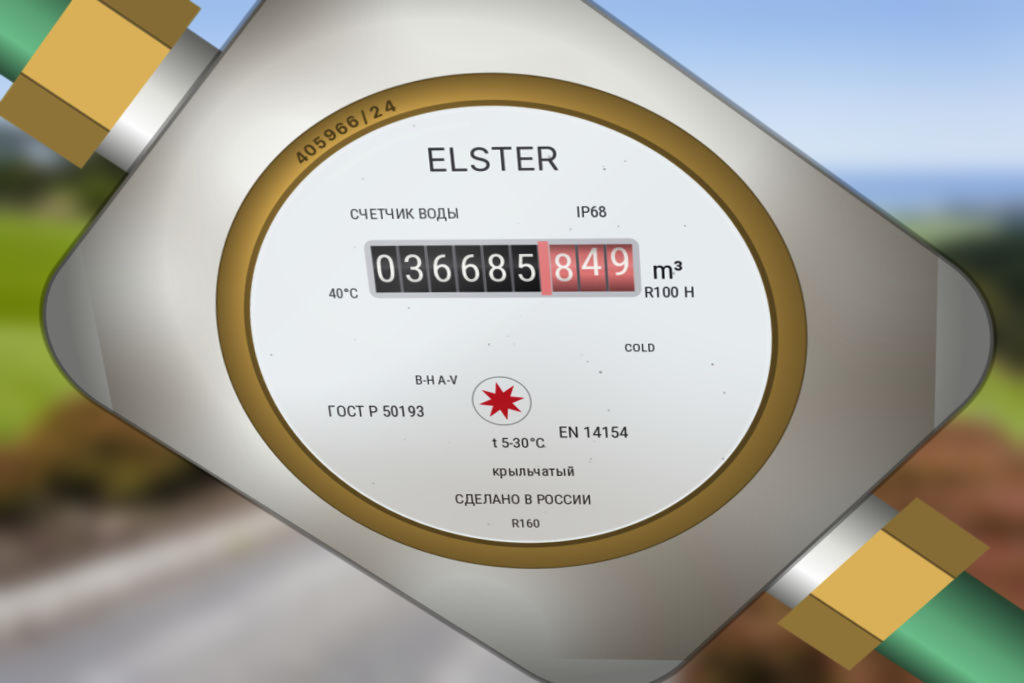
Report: 36685.849 (m³)
